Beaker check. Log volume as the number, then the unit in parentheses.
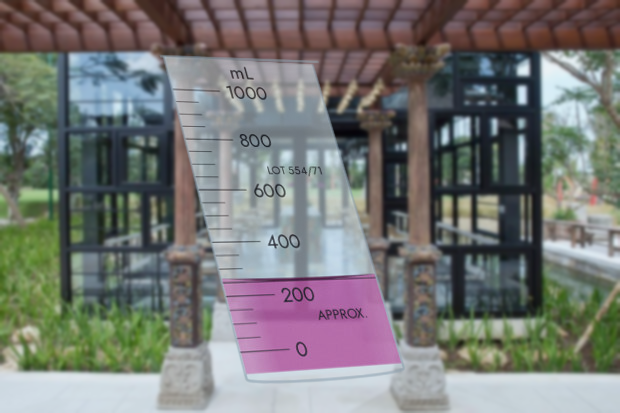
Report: 250 (mL)
